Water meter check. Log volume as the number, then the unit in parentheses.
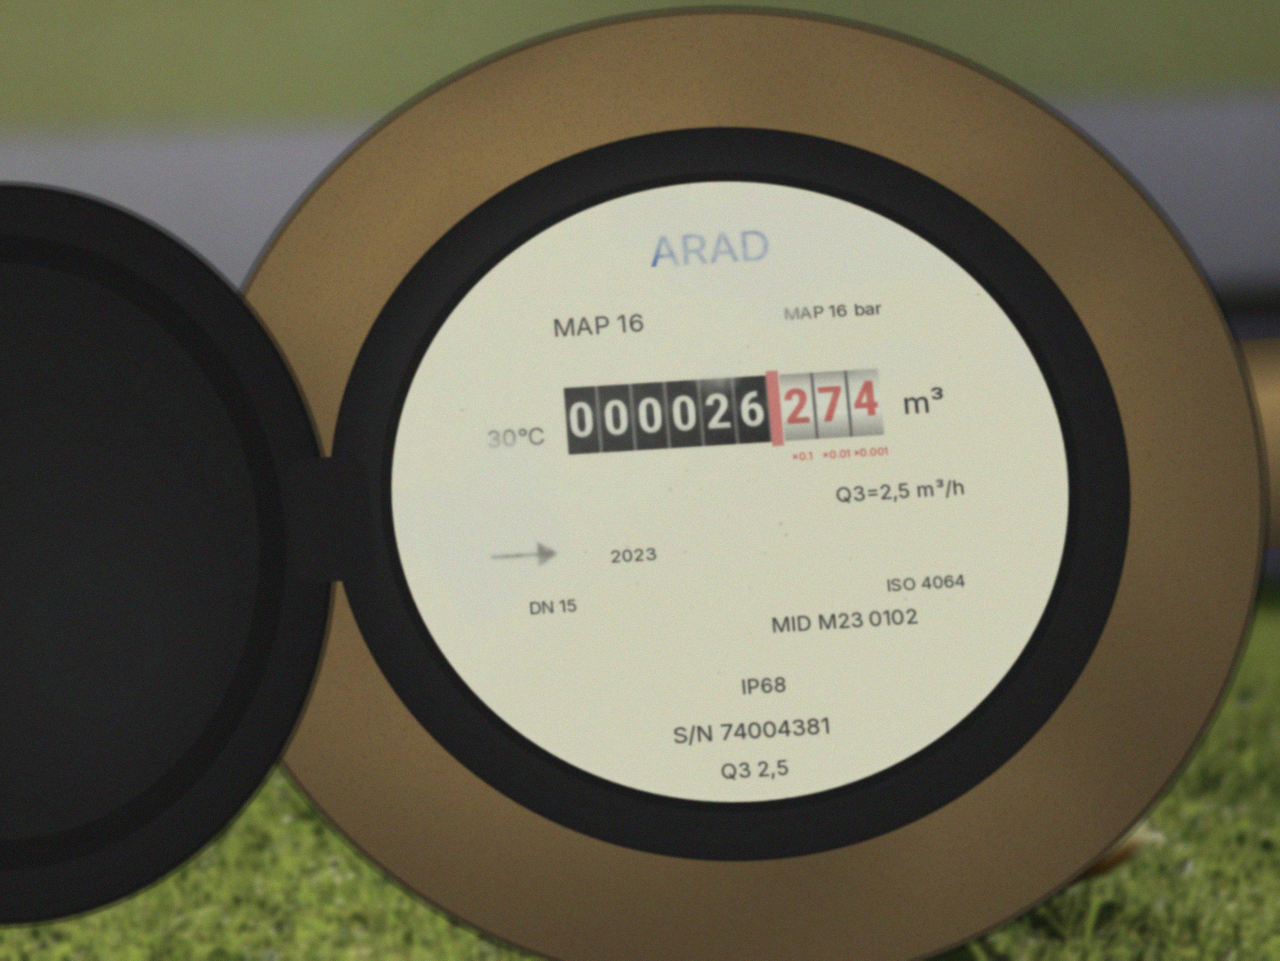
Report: 26.274 (m³)
